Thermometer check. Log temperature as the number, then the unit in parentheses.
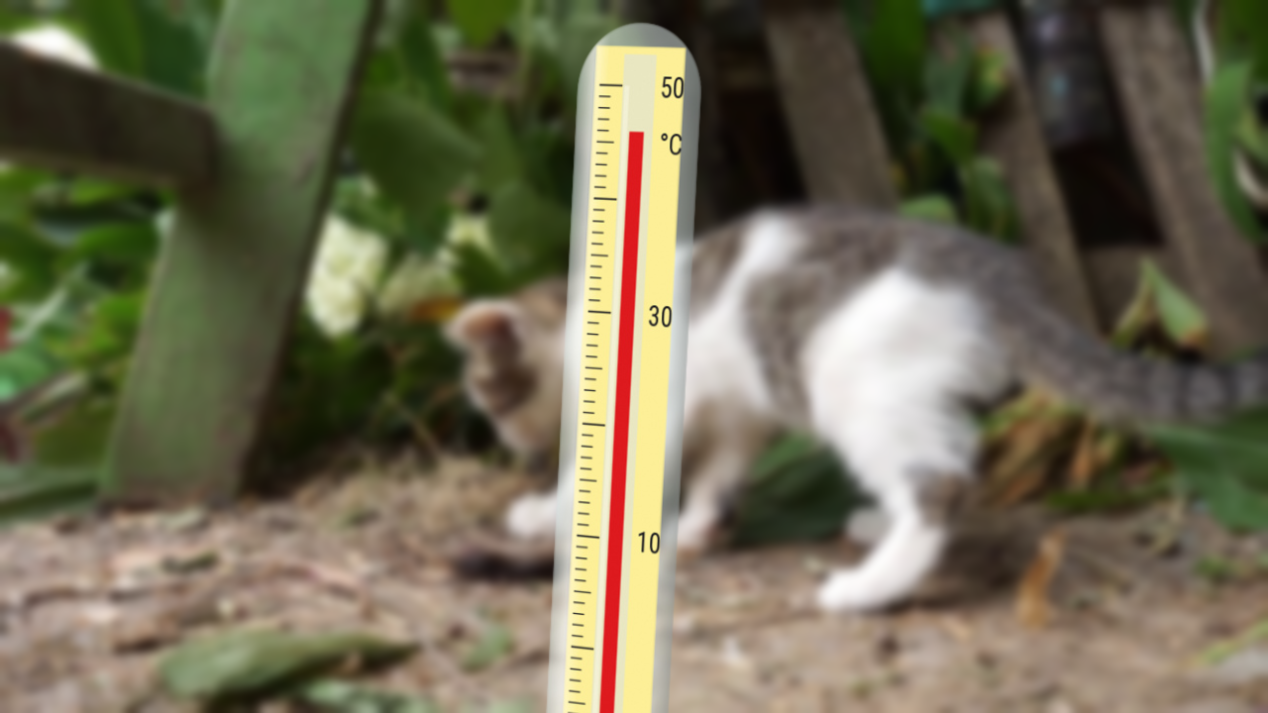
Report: 46 (°C)
